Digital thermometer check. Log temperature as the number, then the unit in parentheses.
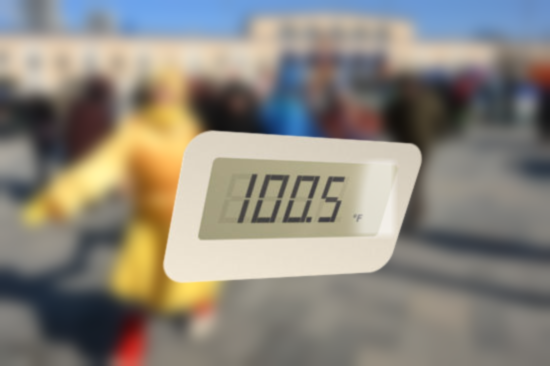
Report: 100.5 (°F)
